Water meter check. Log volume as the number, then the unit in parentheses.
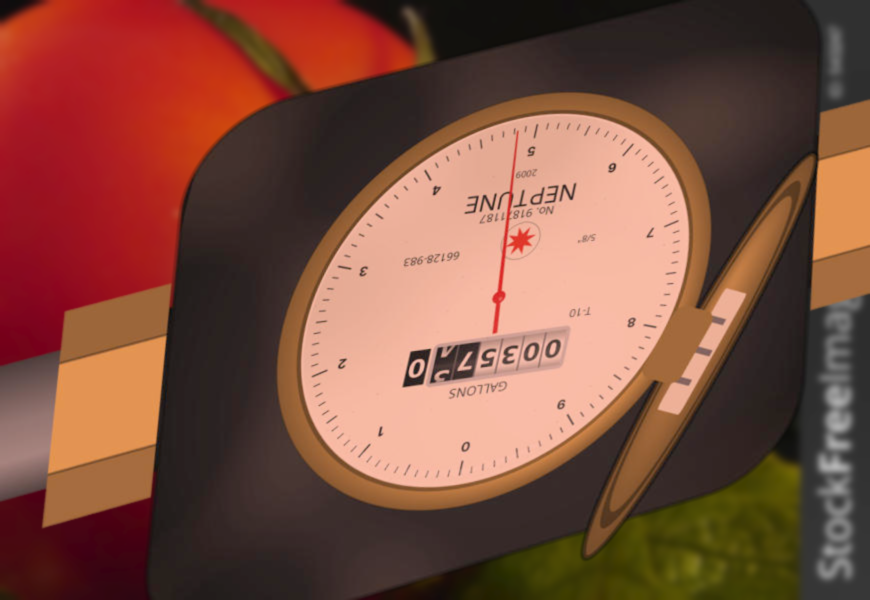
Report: 35734.8 (gal)
